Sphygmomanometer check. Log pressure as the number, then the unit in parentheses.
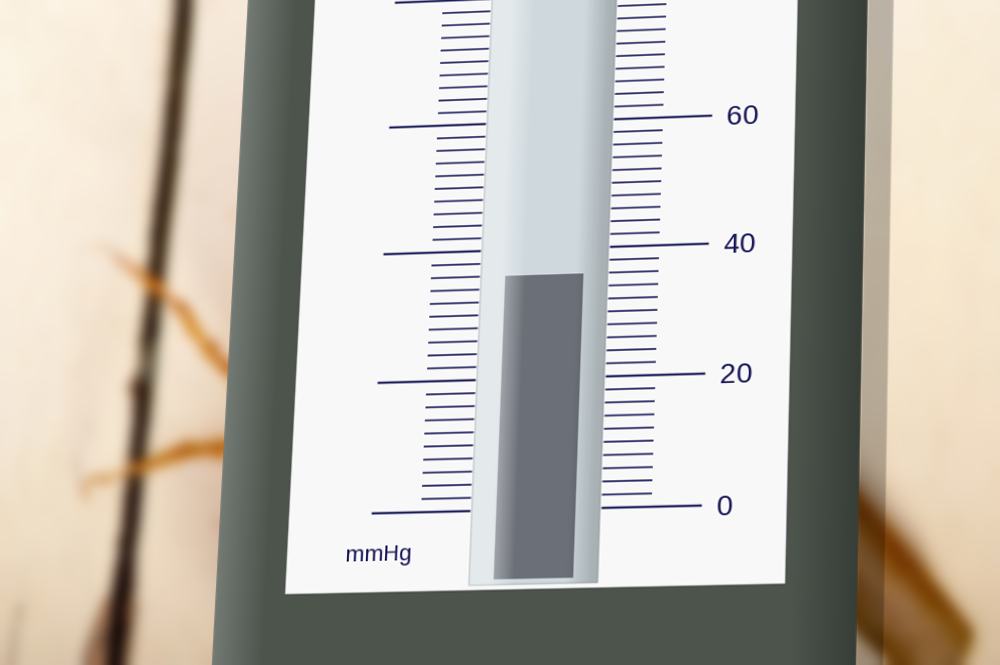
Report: 36 (mmHg)
